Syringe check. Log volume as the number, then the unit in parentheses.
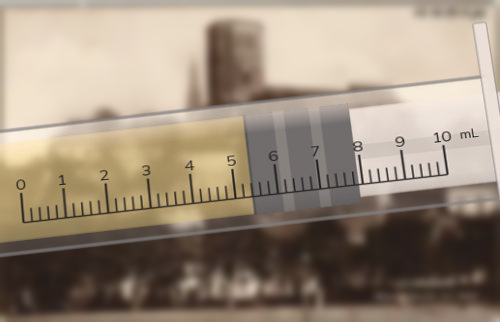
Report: 5.4 (mL)
